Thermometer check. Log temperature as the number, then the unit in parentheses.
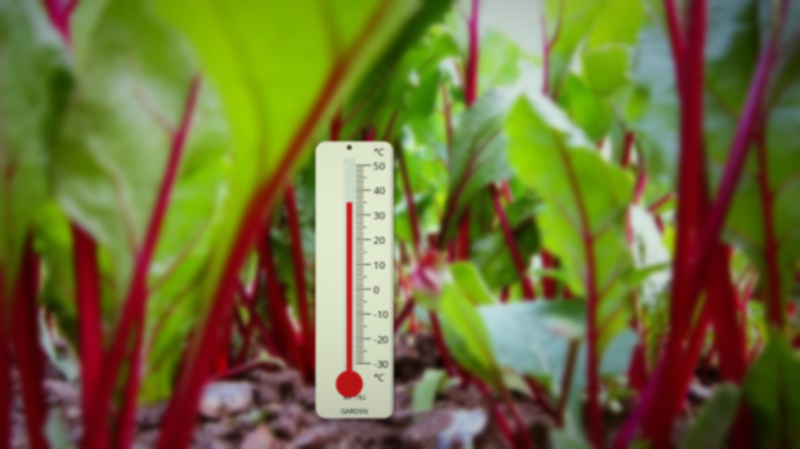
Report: 35 (°C)
